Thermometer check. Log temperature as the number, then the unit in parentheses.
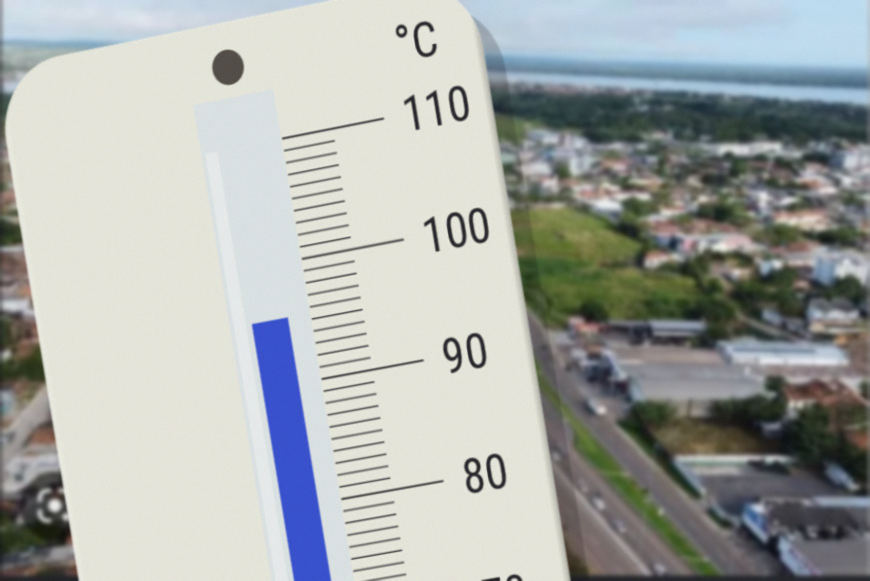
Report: 95.5 (°C)
